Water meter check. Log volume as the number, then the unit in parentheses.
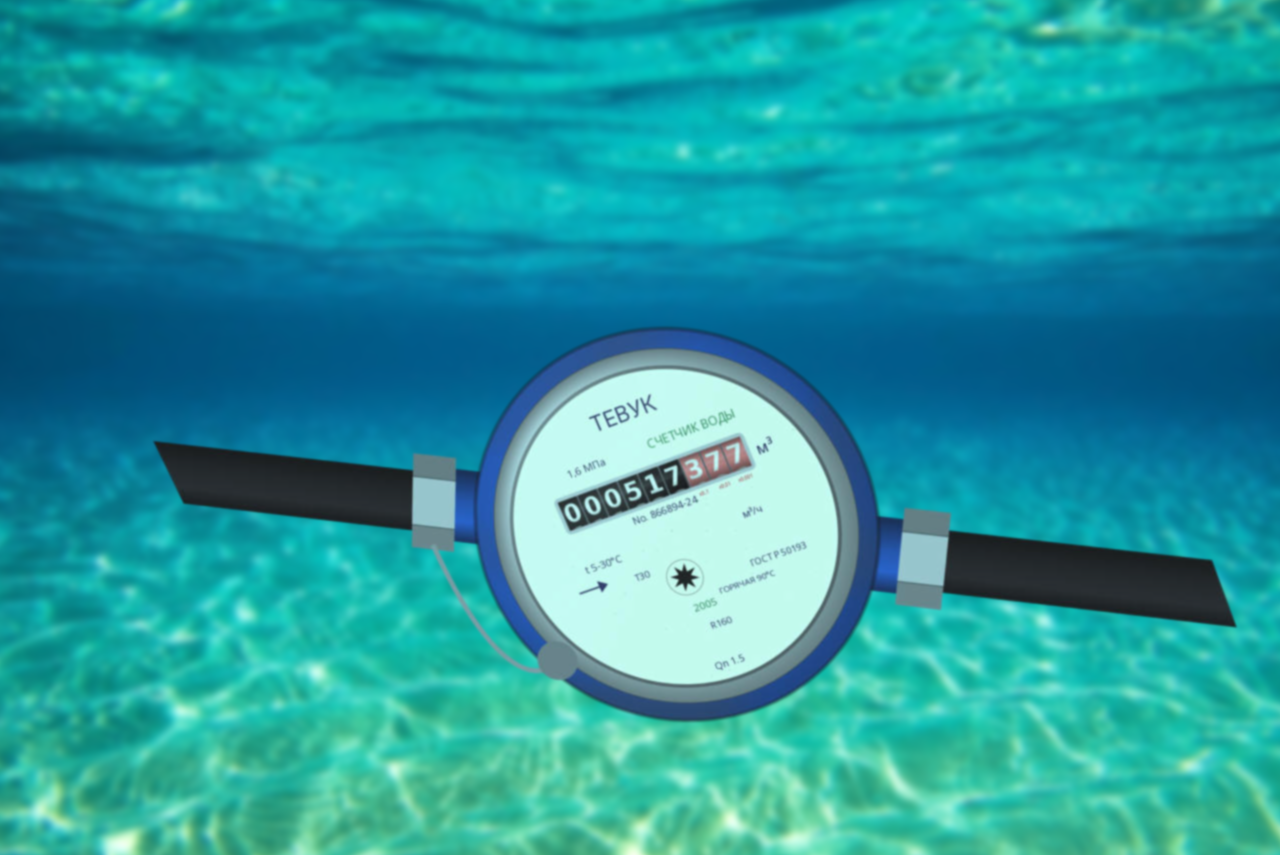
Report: 517.377 (m³)
